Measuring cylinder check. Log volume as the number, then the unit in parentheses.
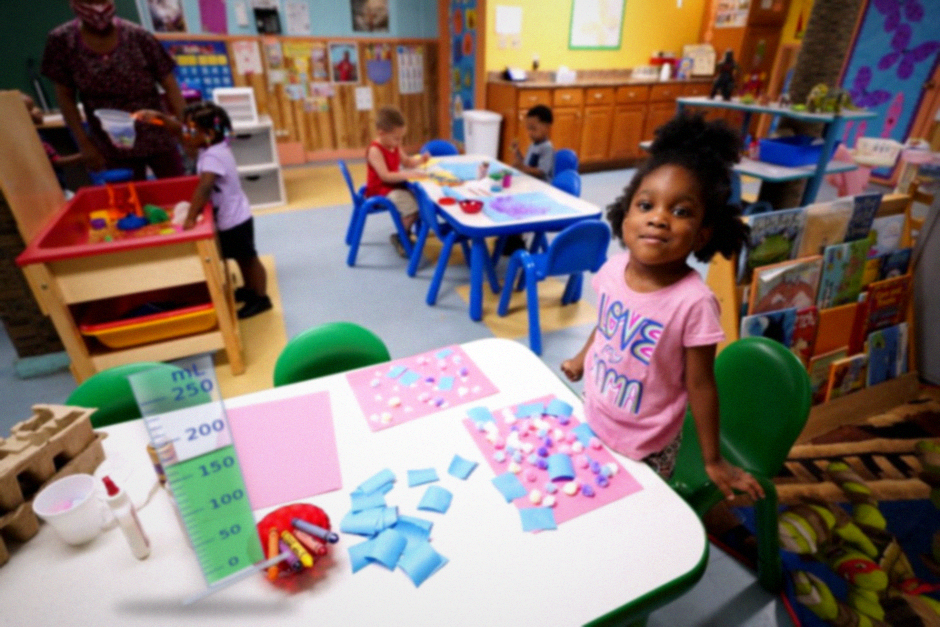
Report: 170 (mL)
